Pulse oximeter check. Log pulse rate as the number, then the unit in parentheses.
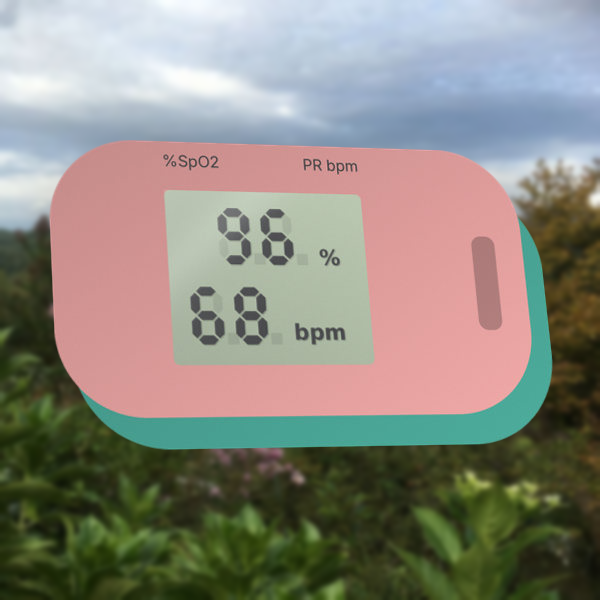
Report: 68 (bpm)
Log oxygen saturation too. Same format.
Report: 96 (%)
